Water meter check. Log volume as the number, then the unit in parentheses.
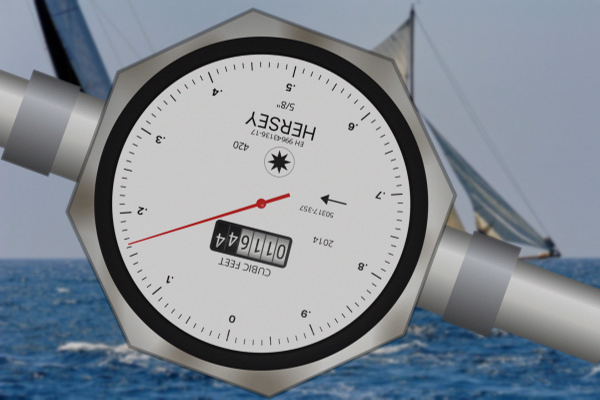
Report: 11644.16 (ft³)
